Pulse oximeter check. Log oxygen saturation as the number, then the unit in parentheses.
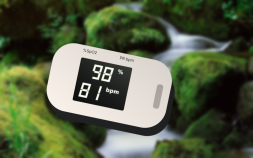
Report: 98 (%)
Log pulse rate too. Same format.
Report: 81 (bpm)
